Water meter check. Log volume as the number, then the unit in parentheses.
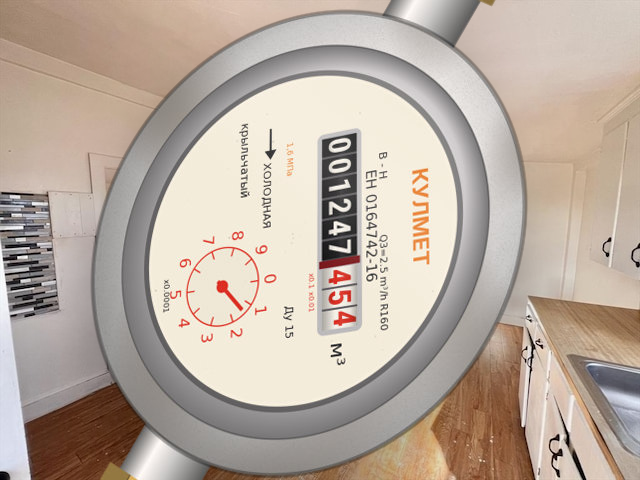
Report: 1247.4541 (m³)
